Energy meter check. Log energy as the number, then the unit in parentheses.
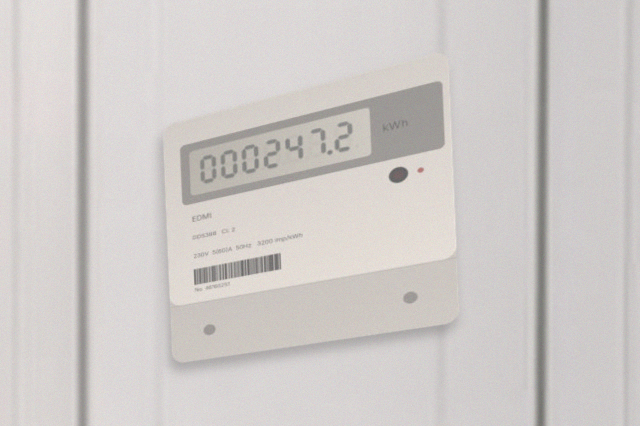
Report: 247.2 (kWh)
